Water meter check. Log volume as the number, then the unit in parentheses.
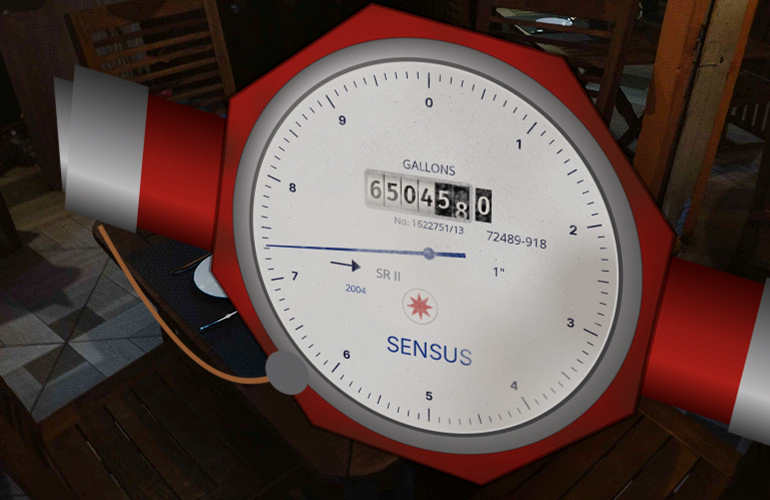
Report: 6504577.3 (gal)
